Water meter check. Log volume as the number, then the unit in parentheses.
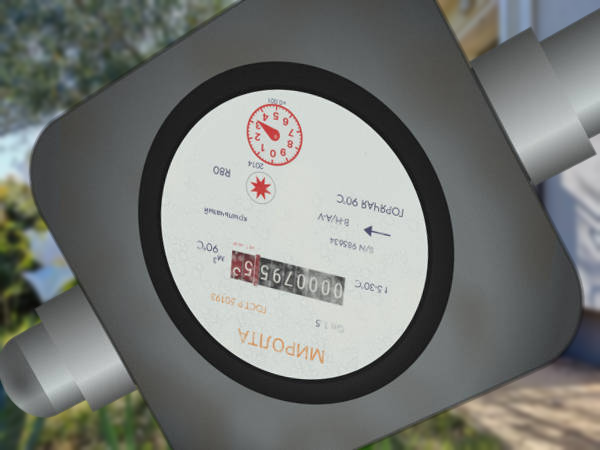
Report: 795.533 (m³)
